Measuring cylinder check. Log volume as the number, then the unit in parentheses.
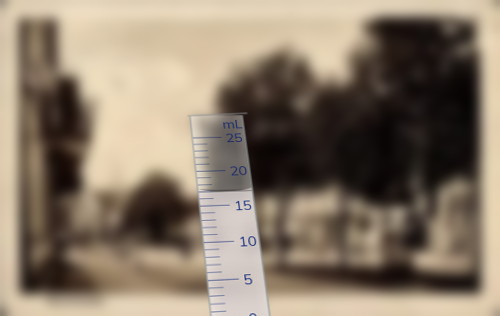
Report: 17 (mL)
